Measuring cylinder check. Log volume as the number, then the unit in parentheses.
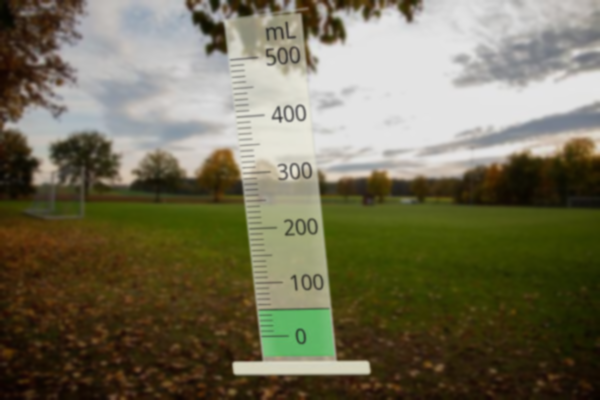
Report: 50 (mL)
